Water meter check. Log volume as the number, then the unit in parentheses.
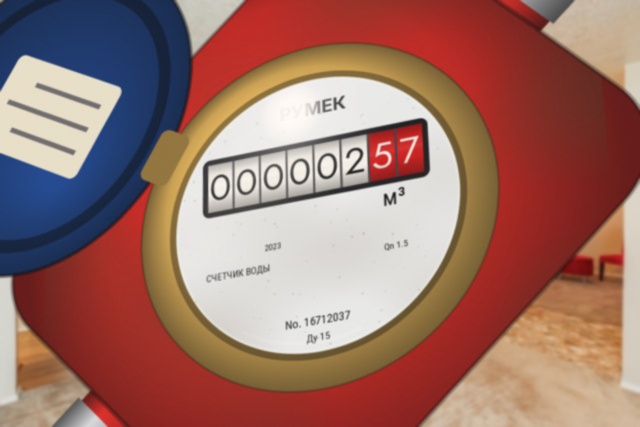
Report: 2.57 (m³)
